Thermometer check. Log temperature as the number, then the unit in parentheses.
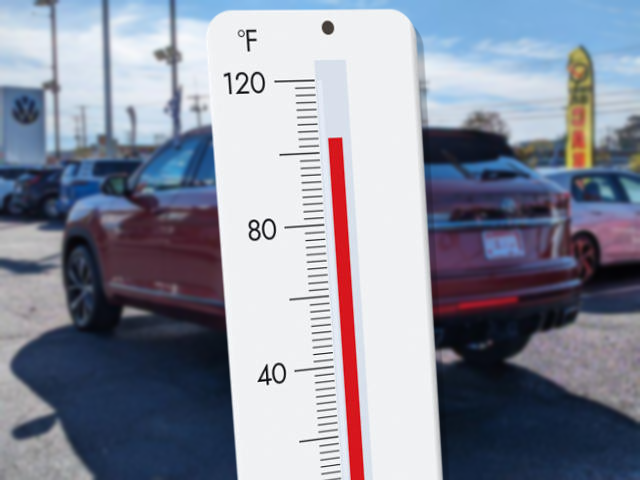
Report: 104 (°F)
